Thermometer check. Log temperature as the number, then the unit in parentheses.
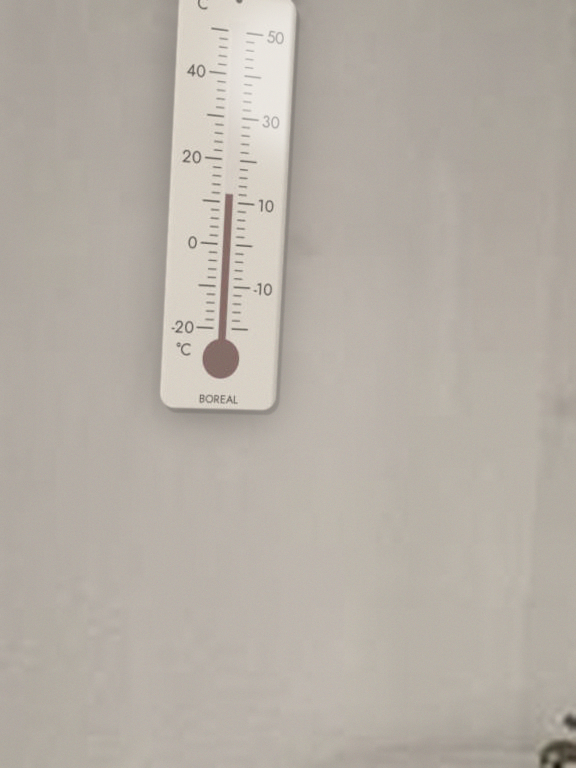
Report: 12 (°C)
